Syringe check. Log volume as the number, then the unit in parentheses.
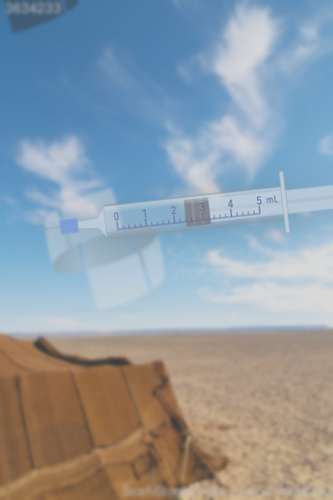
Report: 2.4 (mL)
